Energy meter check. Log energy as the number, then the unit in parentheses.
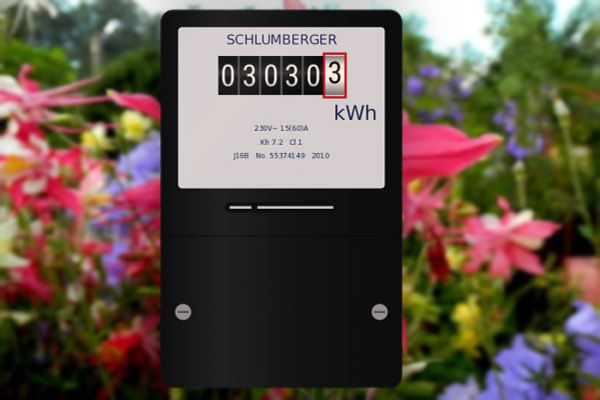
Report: 3030.3 (kWh)
